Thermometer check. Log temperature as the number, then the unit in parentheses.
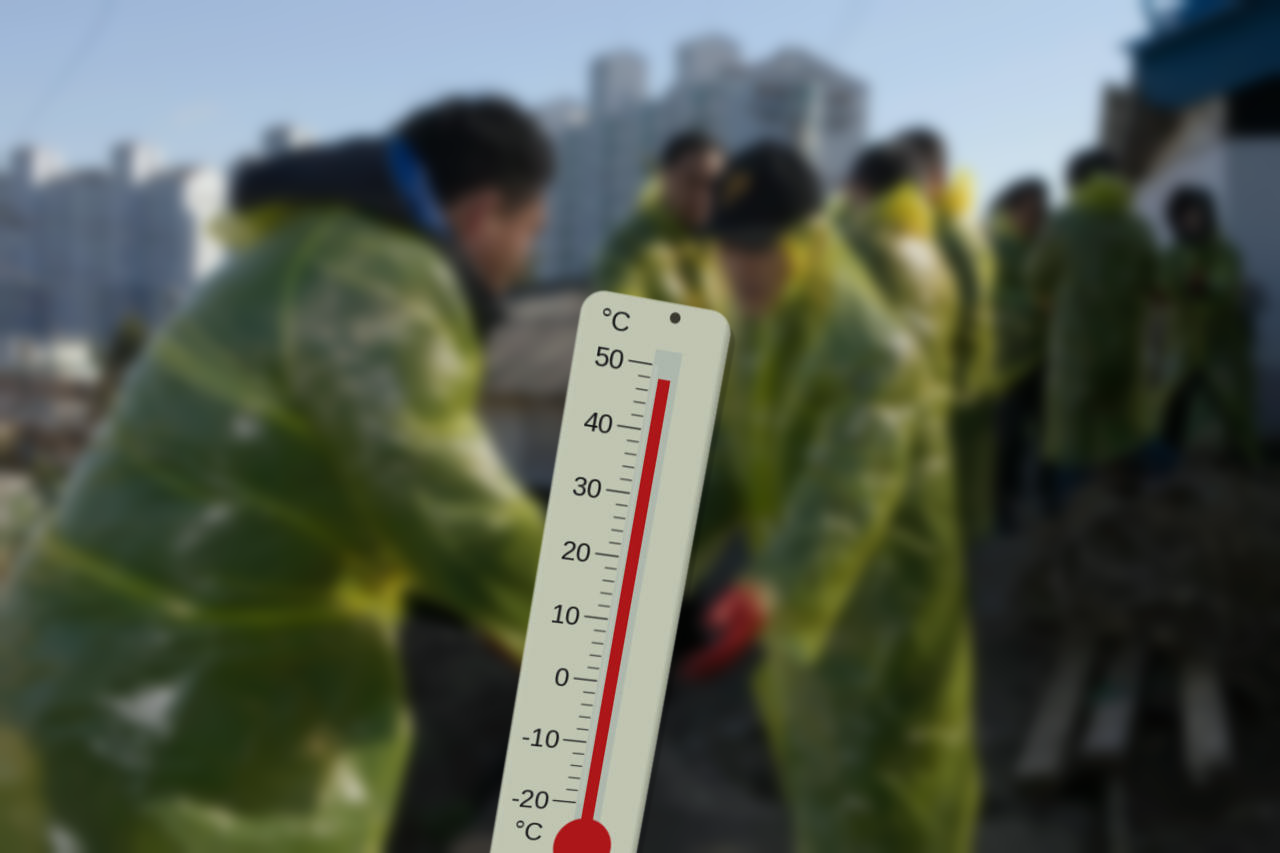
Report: 48 (°C)
